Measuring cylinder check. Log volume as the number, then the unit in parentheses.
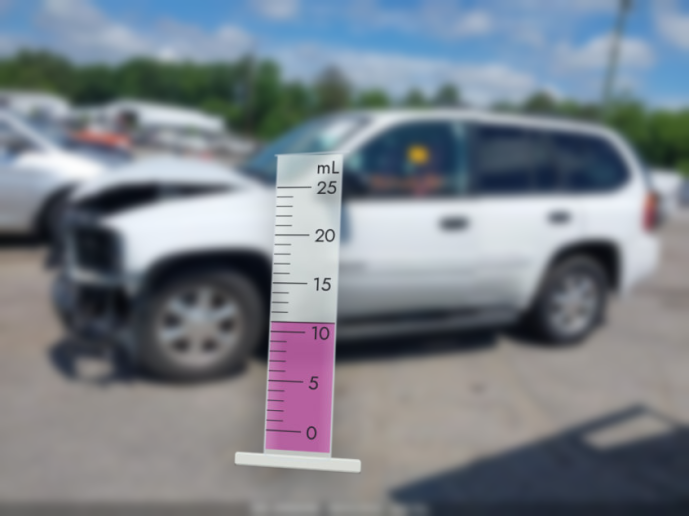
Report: 11 (mL)
